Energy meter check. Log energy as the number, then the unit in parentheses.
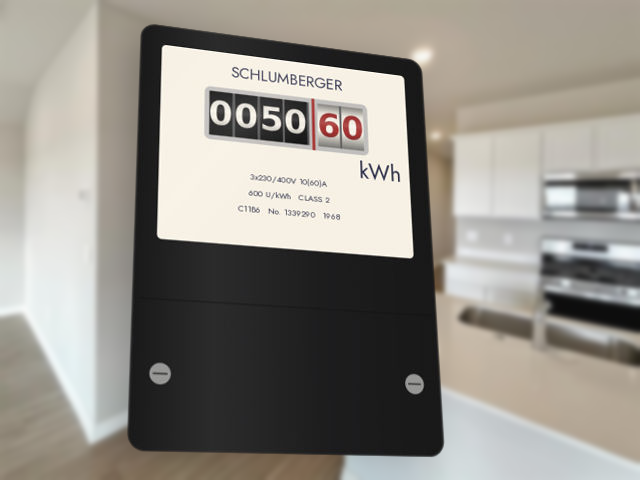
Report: 50.60 (kWh)
